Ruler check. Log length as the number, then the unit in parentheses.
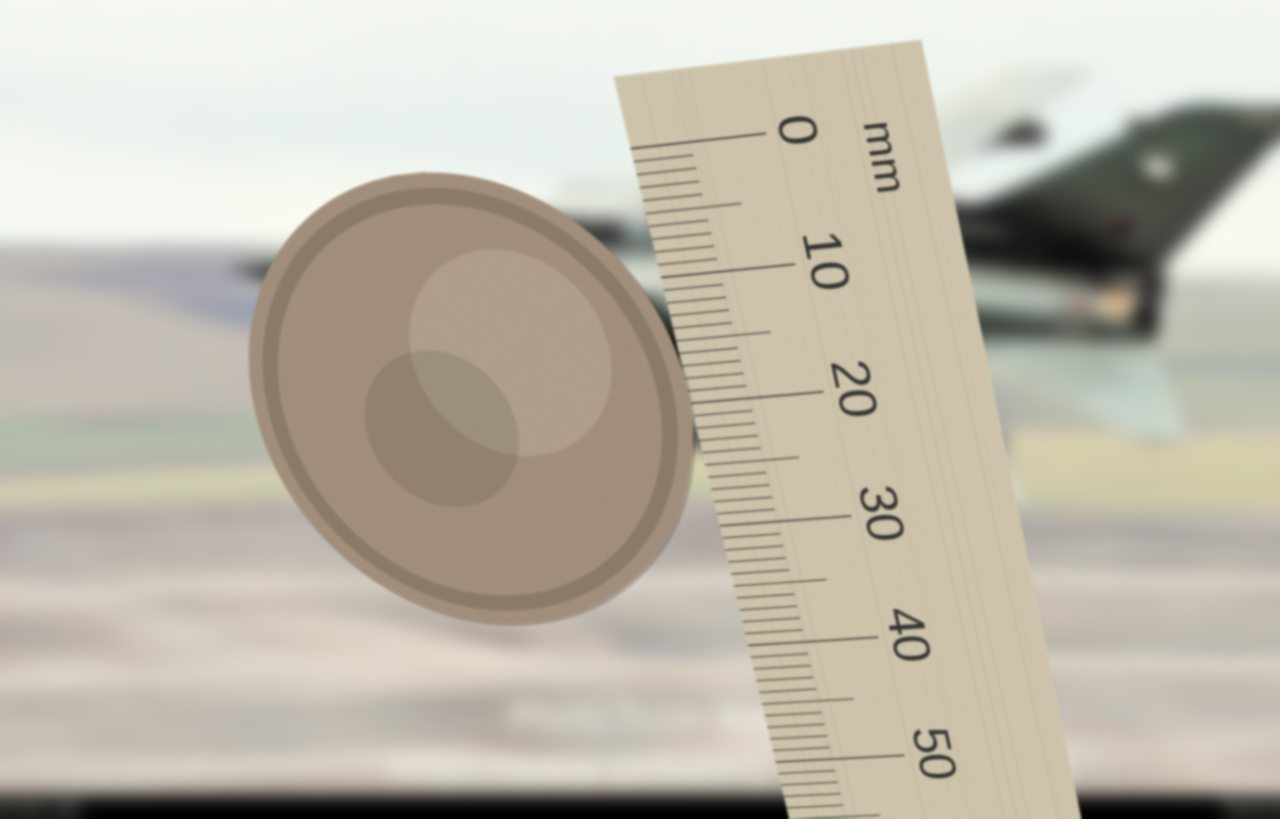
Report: 37 (mm)
